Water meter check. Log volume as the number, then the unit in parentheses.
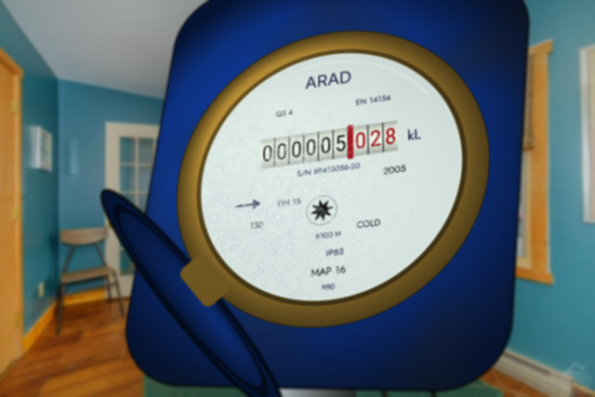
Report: 5.028 (kL)
